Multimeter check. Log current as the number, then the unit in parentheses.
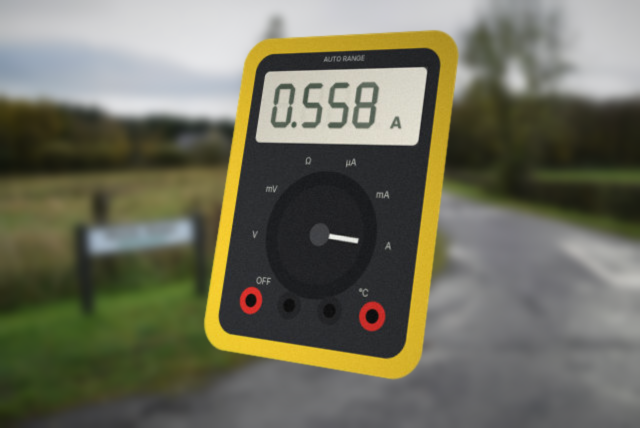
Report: 0.558 (A)
